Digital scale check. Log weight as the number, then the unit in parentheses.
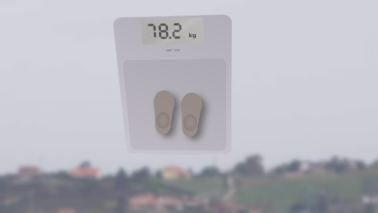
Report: 78.2 (kg)
